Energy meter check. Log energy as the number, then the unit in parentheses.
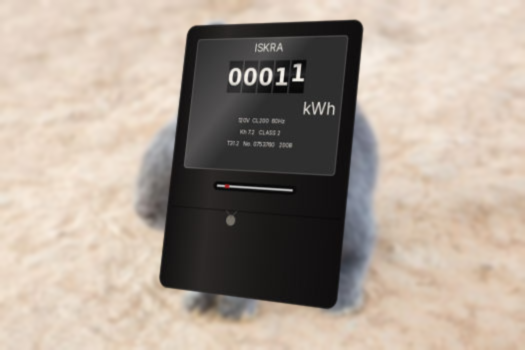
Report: 11 (kWh)
